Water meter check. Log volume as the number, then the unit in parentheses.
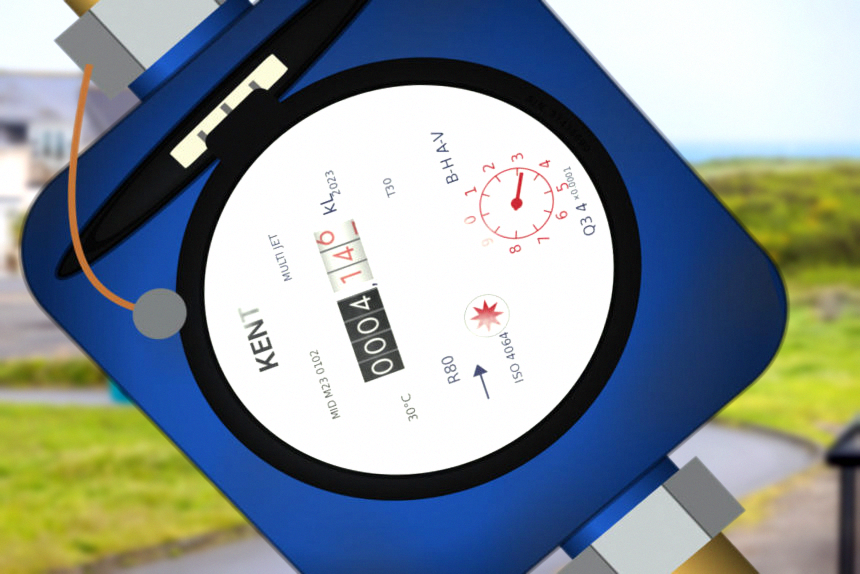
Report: 4.1463 (kL)
